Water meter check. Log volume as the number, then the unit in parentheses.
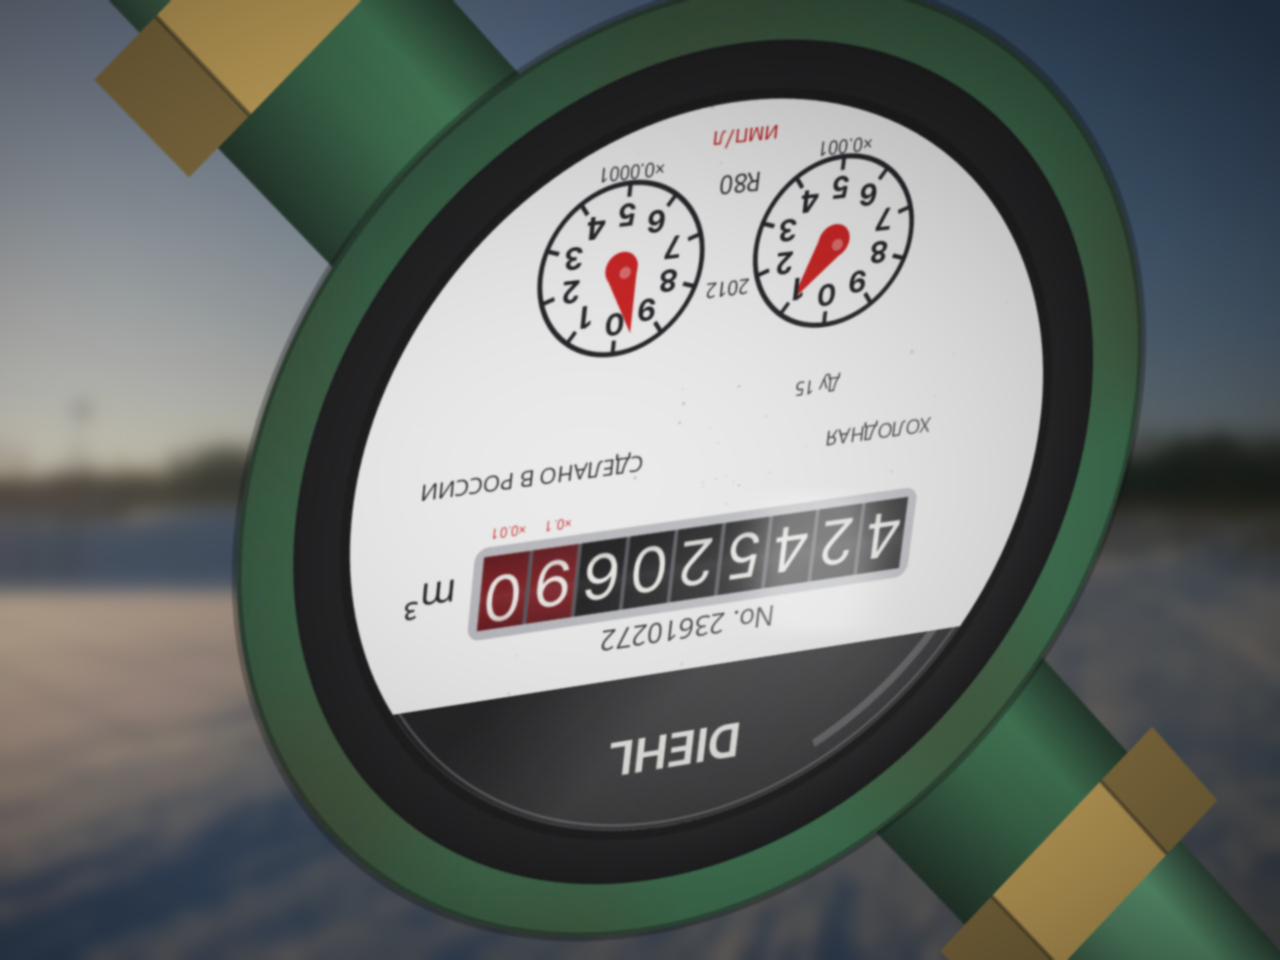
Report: 4245206.9009 (m³)
